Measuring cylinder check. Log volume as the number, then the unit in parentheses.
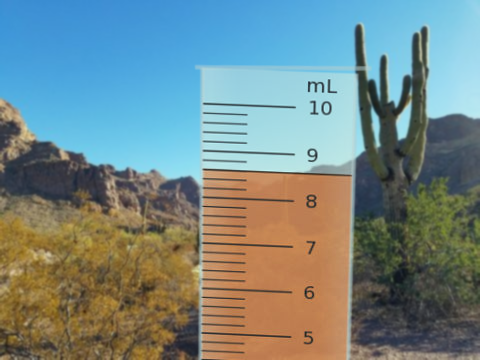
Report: 8.6 (mL)
